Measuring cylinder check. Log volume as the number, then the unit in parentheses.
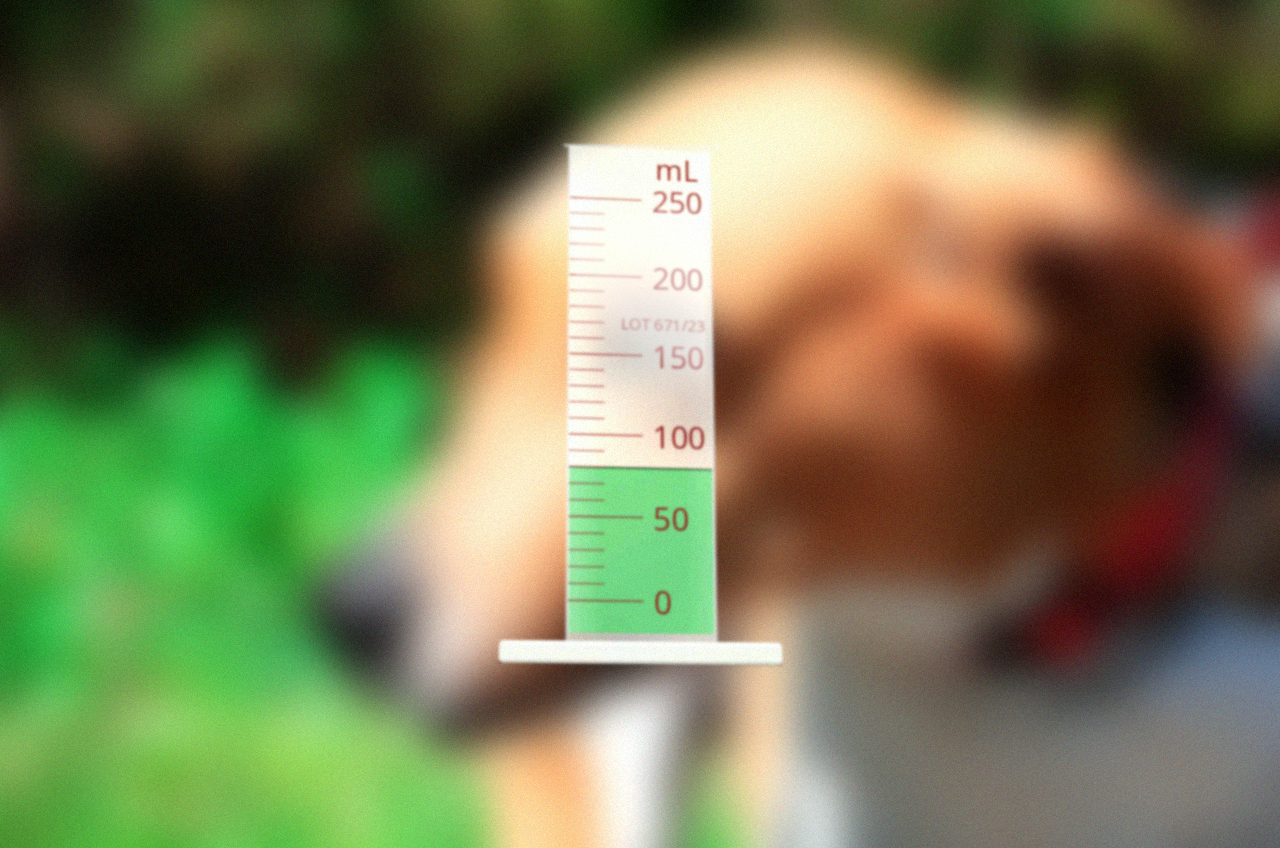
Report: 80 (mL)
